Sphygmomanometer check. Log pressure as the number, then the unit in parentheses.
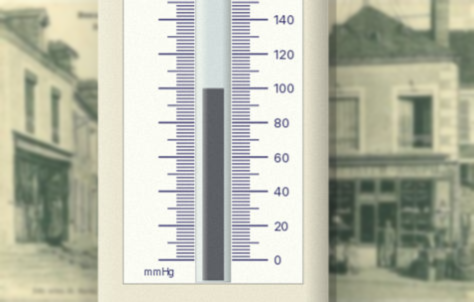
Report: 100 (mmHg)
